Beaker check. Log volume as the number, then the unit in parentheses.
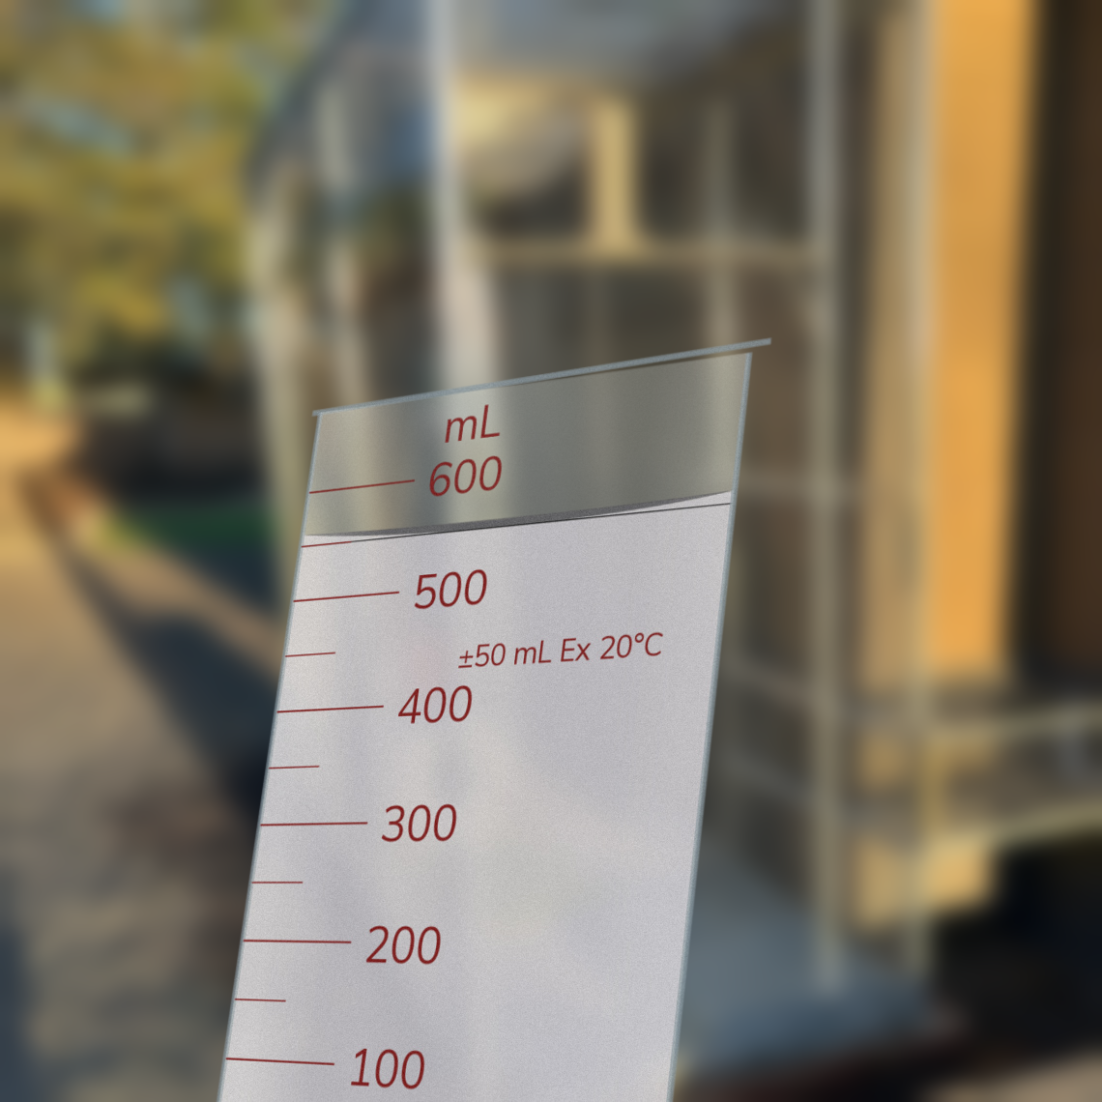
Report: 550 (mL)
